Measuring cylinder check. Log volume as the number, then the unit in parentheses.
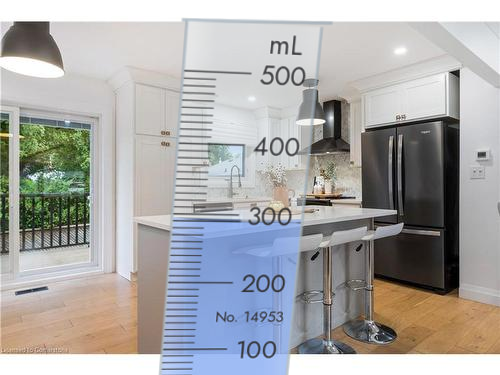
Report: 290 (mL)
